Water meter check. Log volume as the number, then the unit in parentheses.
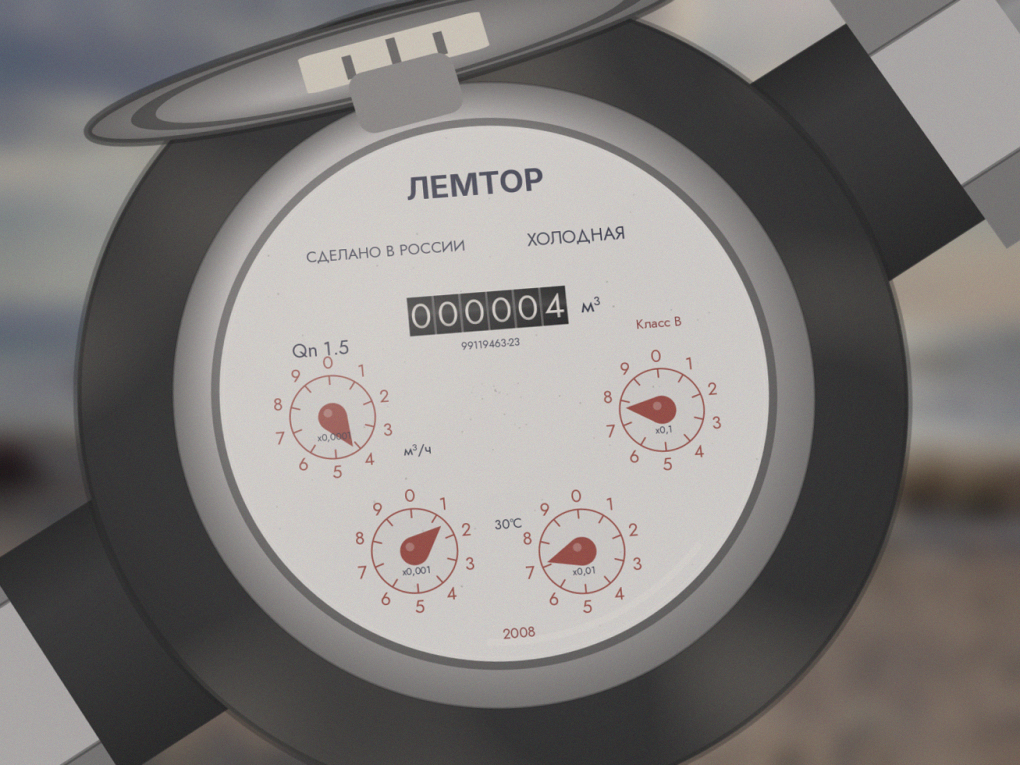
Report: 4.7714 (m³)
